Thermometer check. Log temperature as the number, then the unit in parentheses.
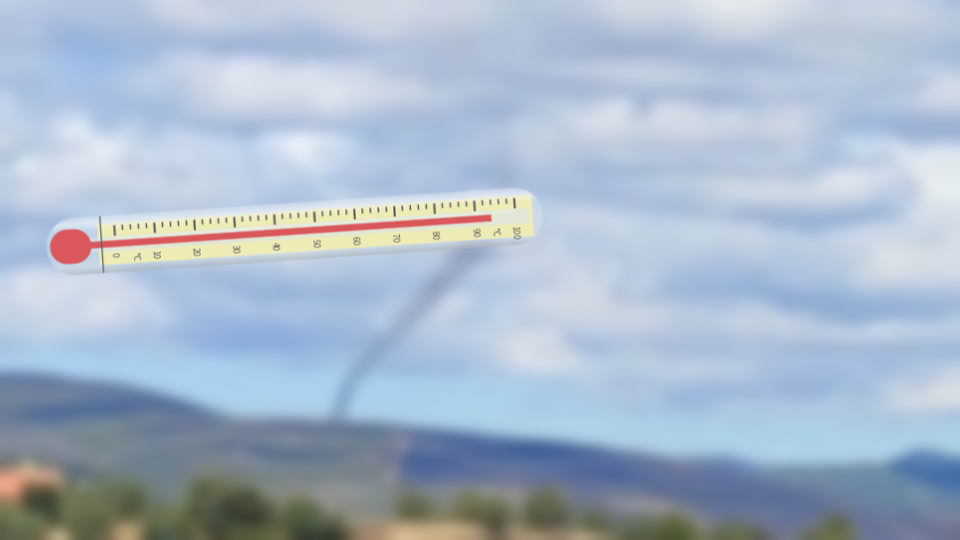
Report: 94 (°C)
